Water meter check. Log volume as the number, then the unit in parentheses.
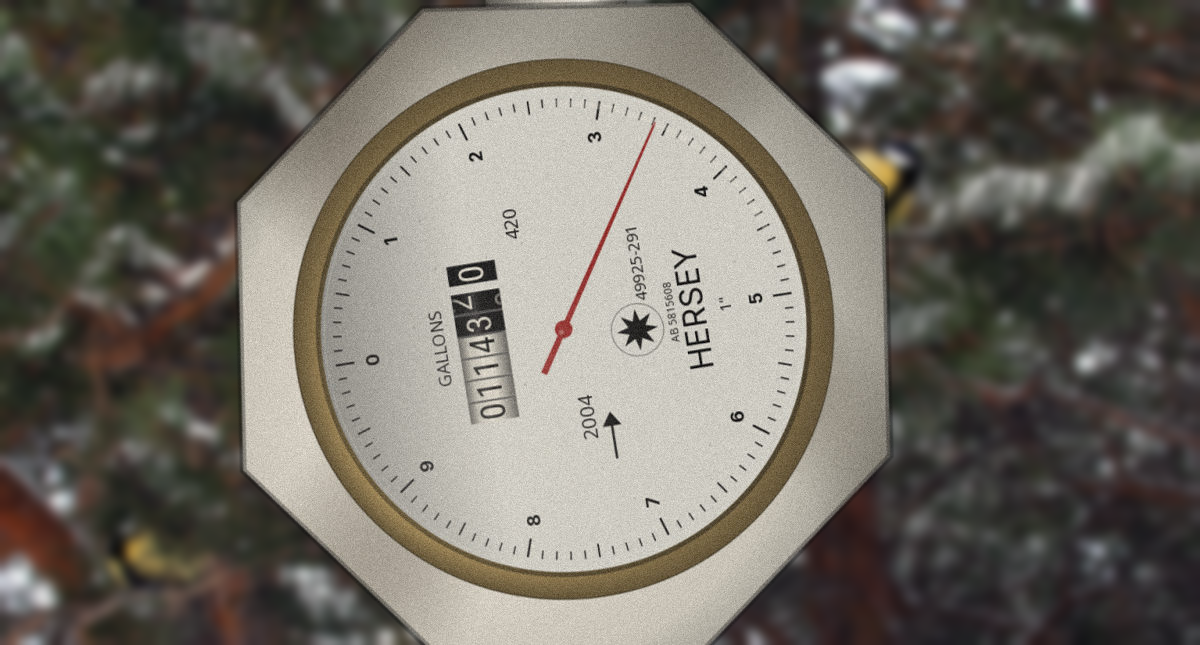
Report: 114323.4 (gal)
